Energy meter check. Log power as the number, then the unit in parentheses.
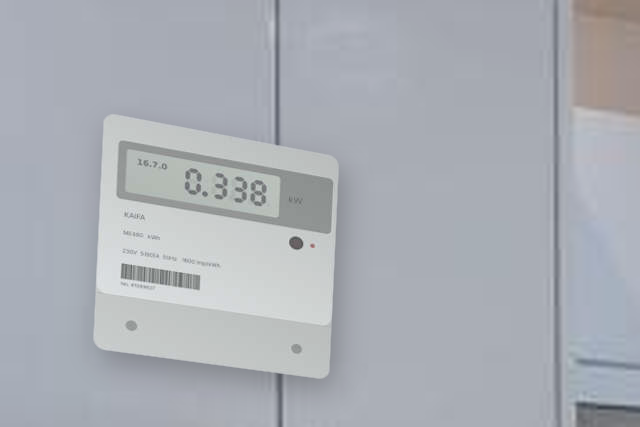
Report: 0.338 (kW)
